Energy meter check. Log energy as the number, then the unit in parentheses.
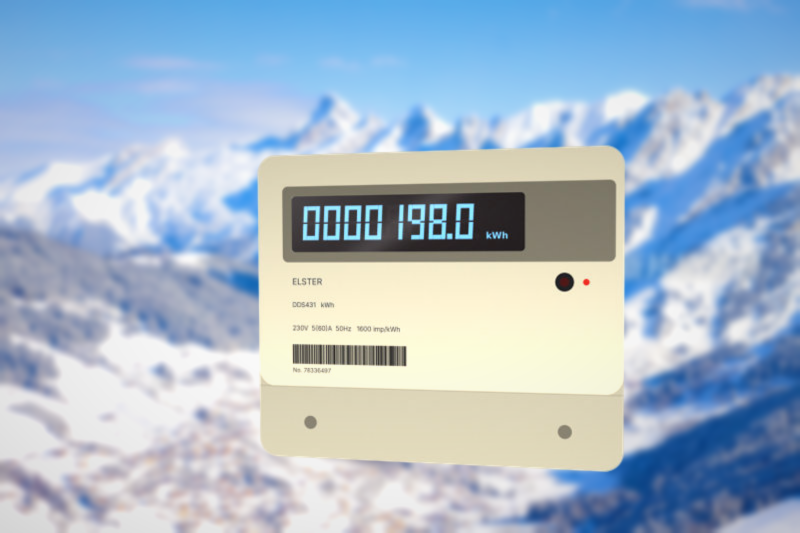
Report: 198.0 (kWh)
